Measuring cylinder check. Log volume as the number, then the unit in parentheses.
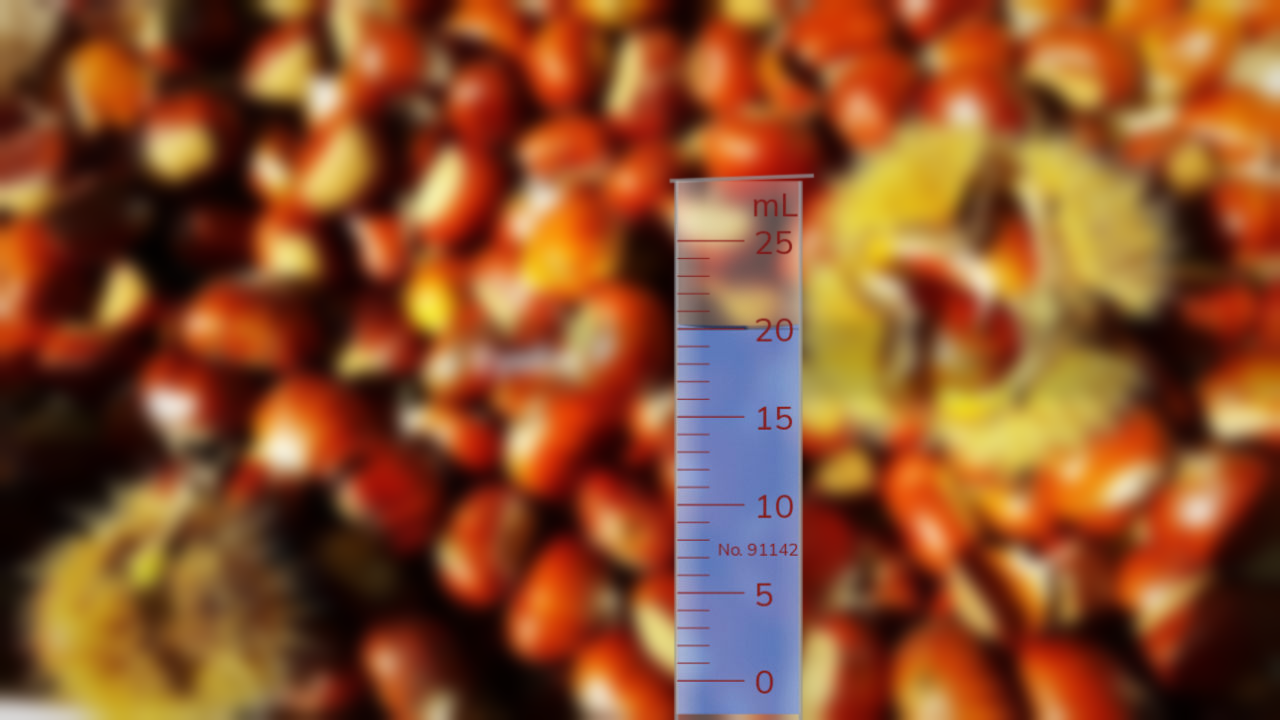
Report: 20 (mL)
